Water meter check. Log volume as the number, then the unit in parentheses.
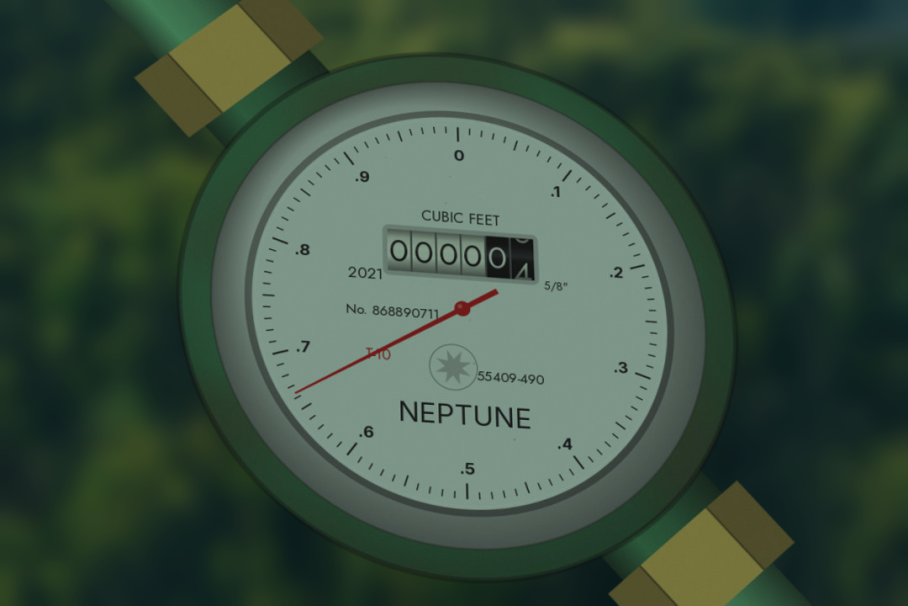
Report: 3.66 (ft³)
